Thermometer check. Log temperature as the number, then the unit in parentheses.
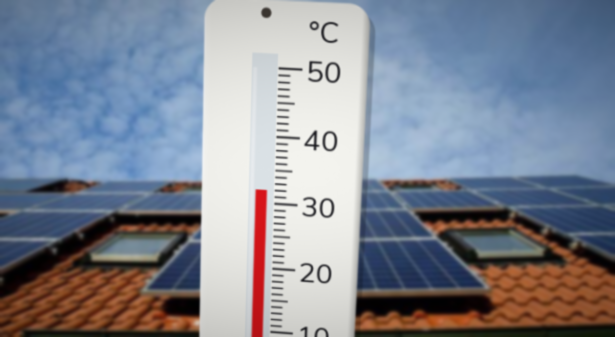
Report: 32 (°C)
